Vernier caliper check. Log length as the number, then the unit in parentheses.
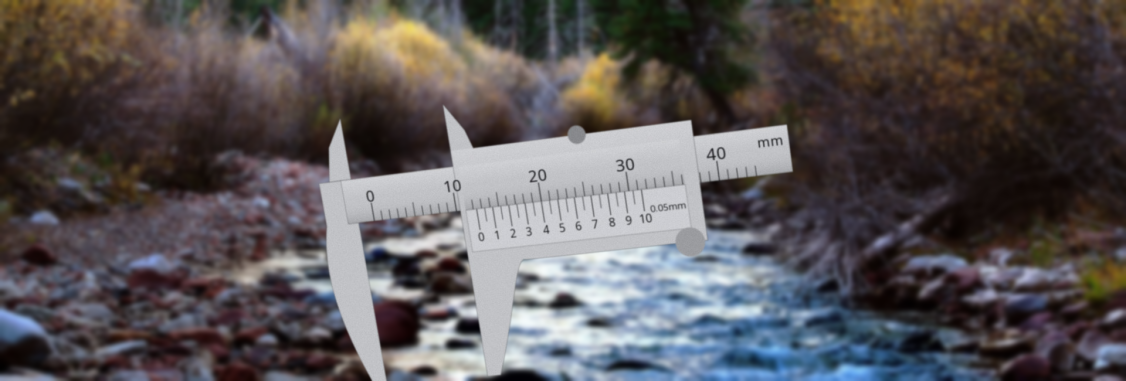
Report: 12.4 (mm)
